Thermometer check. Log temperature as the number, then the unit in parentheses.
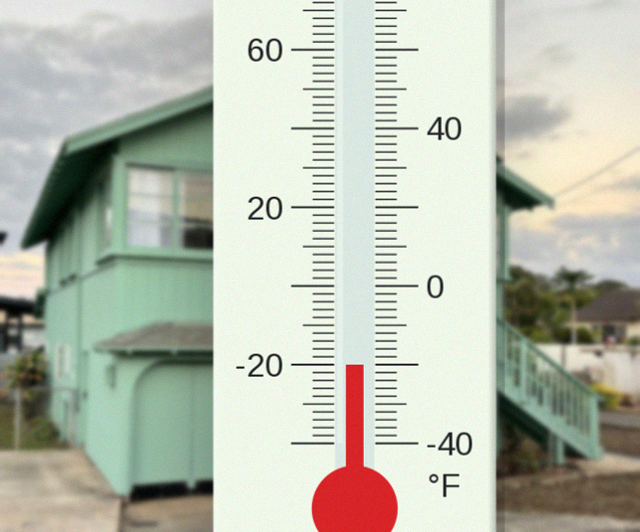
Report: -20 (°F)
